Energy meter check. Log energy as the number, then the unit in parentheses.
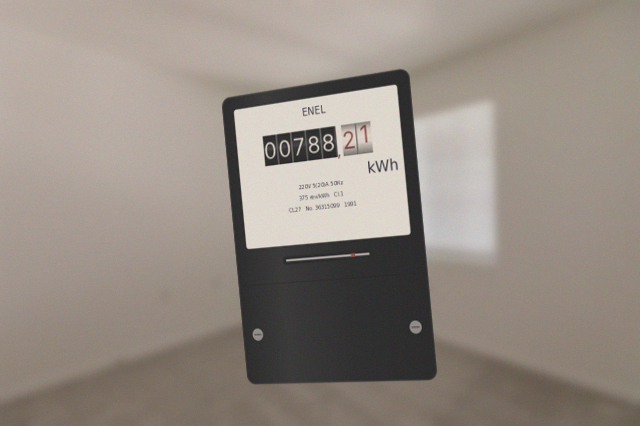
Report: 788.21 (kWh)
